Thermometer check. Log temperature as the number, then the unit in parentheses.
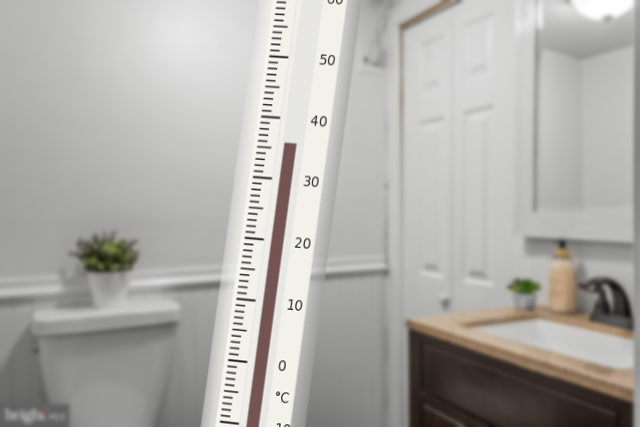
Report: 36 (°C)
